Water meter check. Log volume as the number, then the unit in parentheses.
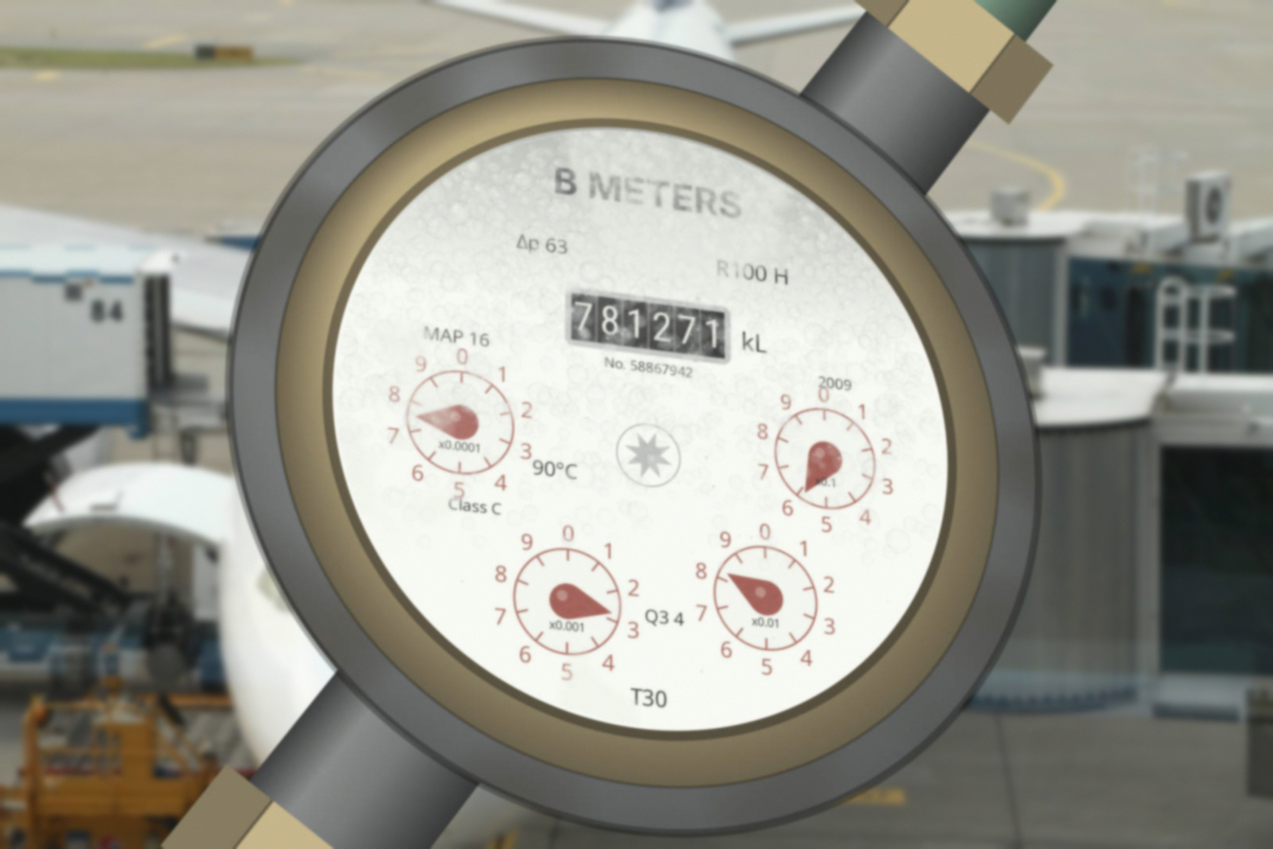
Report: 781271.5827 (kL)
